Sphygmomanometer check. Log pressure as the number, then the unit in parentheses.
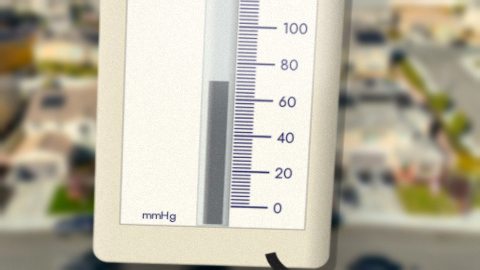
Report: 70 (mmHg)
